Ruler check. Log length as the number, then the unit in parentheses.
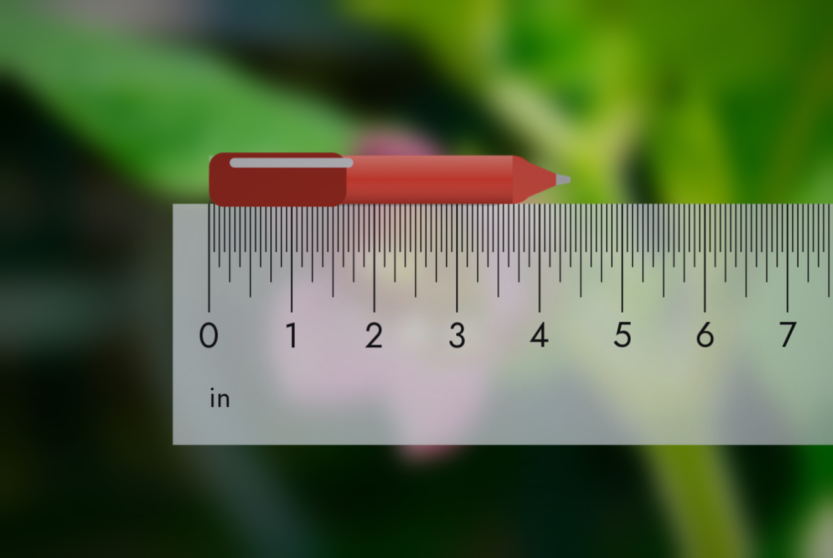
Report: 4.375 (in)
